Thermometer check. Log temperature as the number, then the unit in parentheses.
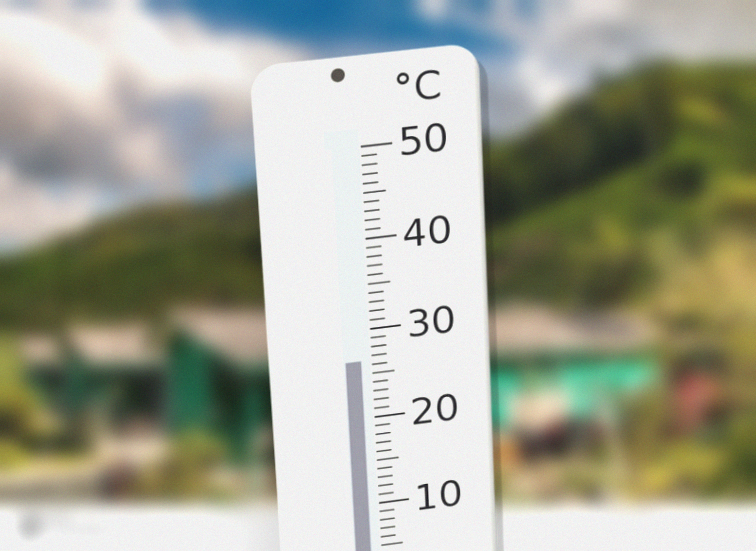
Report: 26.5 (°C)
